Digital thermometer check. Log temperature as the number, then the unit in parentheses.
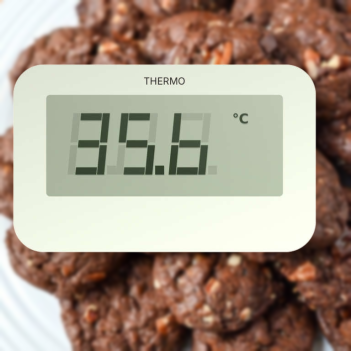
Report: 35.6 (°C)
